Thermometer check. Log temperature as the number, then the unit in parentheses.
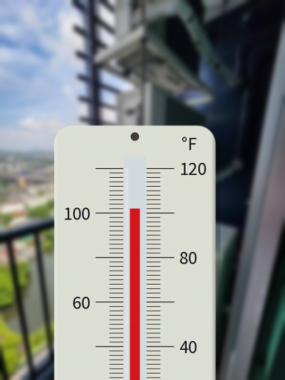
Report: 102 (°F)
